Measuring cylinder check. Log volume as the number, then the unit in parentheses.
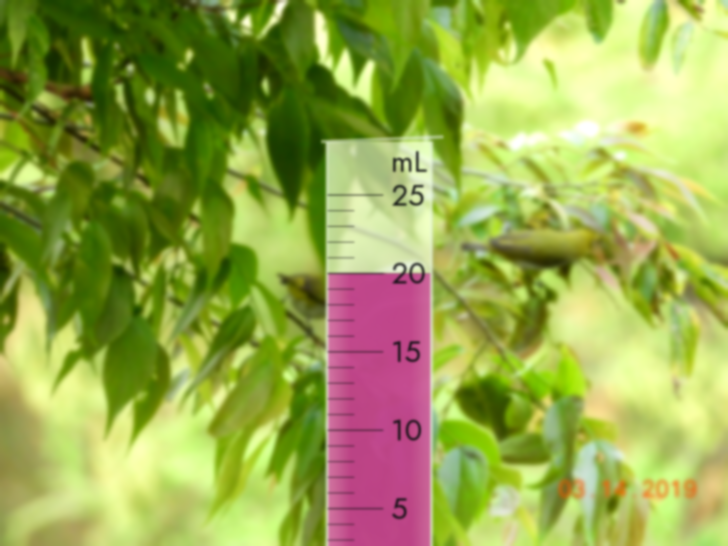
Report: 20 (mL)
